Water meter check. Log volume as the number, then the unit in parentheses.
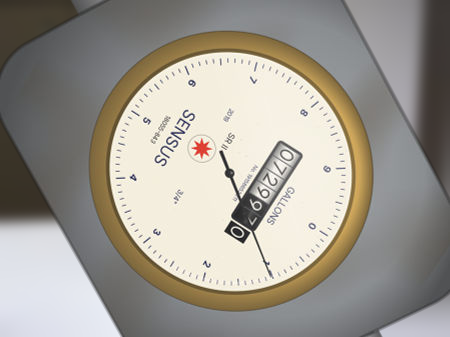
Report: 729971.0 (gal)
